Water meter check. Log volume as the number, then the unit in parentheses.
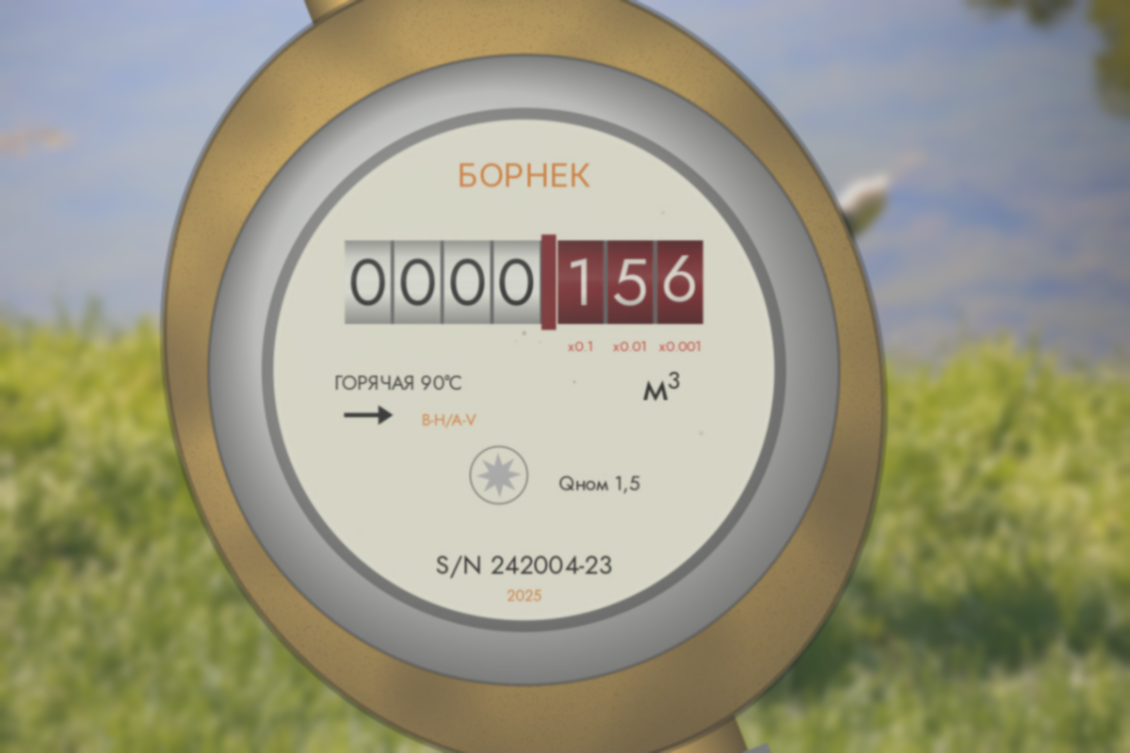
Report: 0.156 (m³)
